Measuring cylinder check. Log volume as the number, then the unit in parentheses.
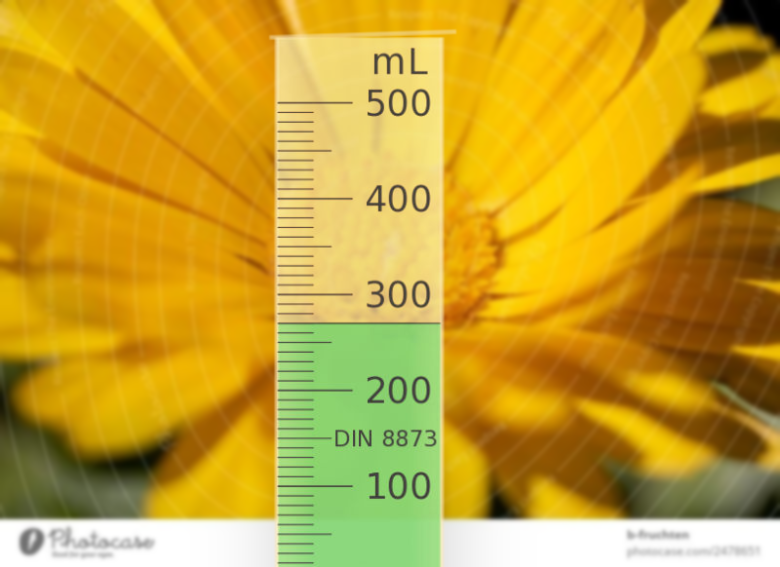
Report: 270 (mL)
